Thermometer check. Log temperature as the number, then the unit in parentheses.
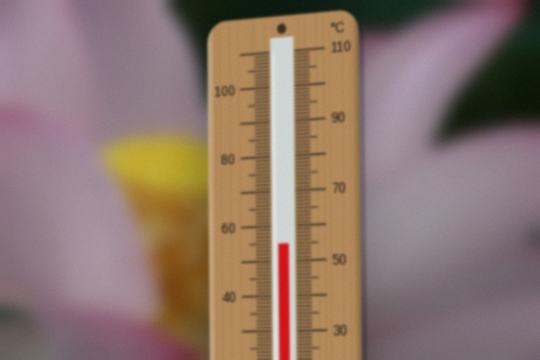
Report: 55 (°C)
